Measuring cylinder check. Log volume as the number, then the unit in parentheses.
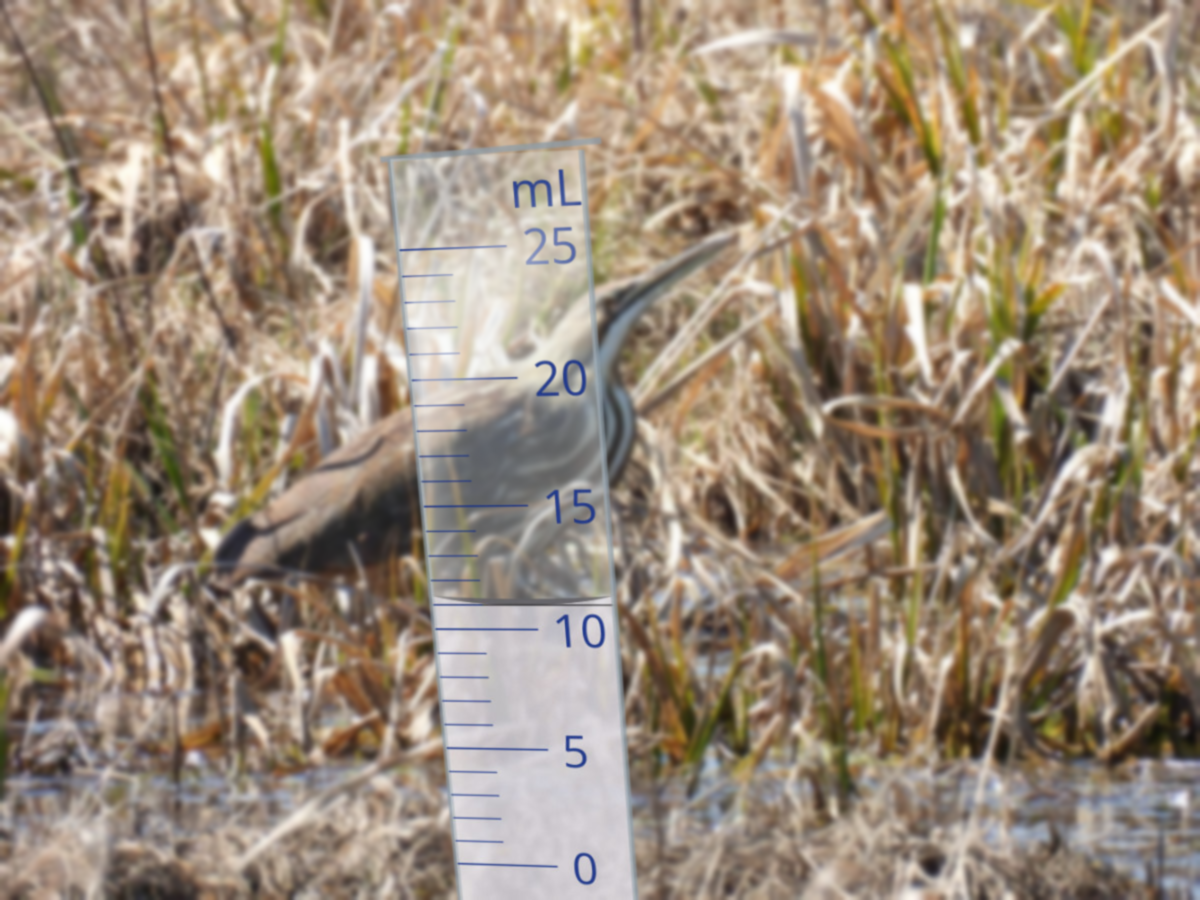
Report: 11 (mL)
